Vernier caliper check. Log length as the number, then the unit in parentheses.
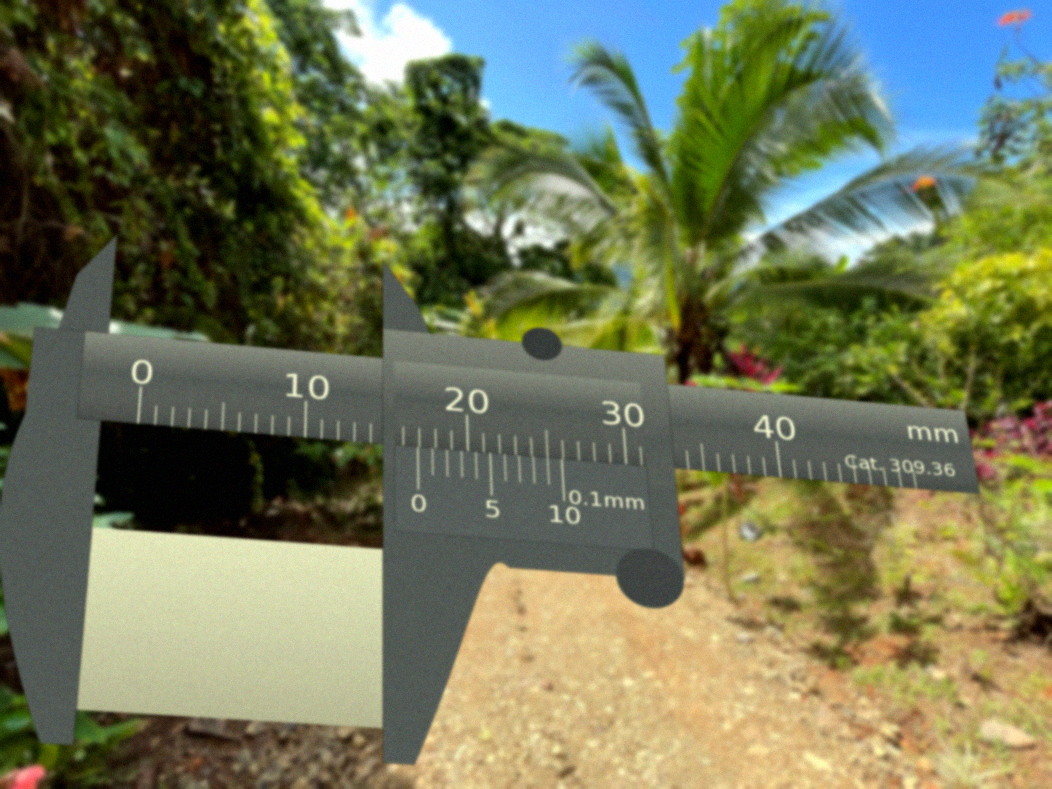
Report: 16.9 (mm)
